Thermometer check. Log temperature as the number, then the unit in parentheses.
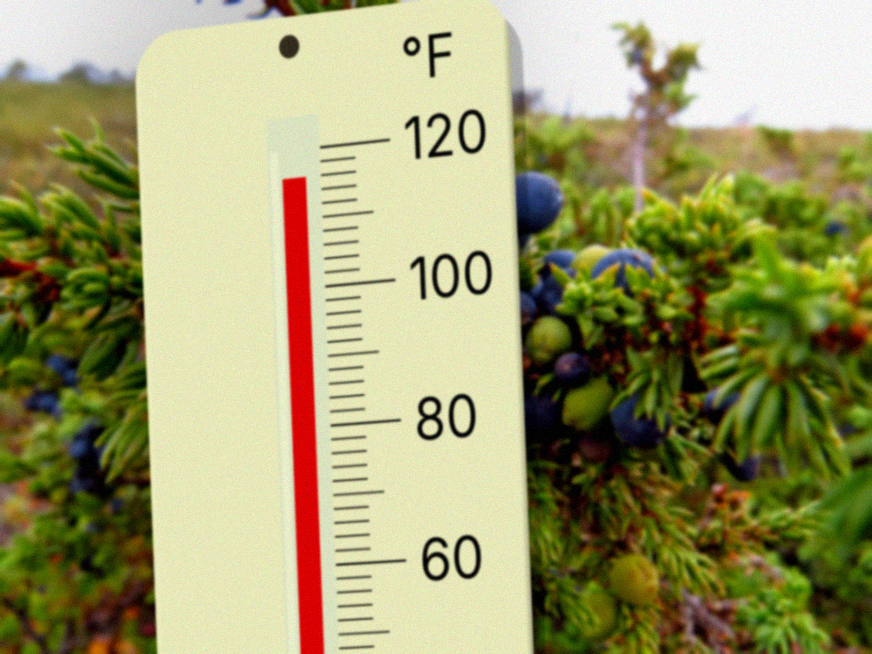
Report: 116 (°F)
